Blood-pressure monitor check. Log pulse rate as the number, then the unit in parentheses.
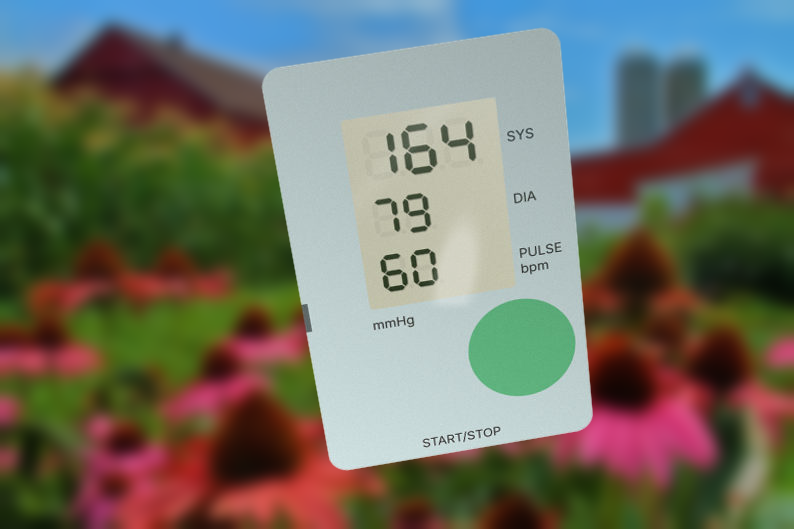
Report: 60 (bpm)
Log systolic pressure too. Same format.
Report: 164 (mmHg)
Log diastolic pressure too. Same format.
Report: 79 (mmHg)
